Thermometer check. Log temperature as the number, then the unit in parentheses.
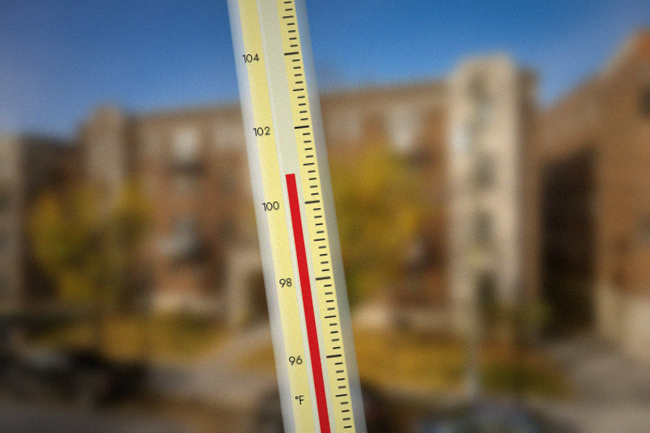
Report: 100.8 (°F)
